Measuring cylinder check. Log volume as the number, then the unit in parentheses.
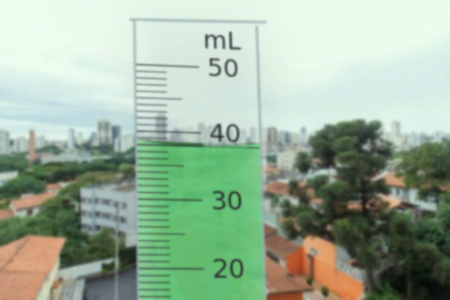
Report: 38 (mL)
